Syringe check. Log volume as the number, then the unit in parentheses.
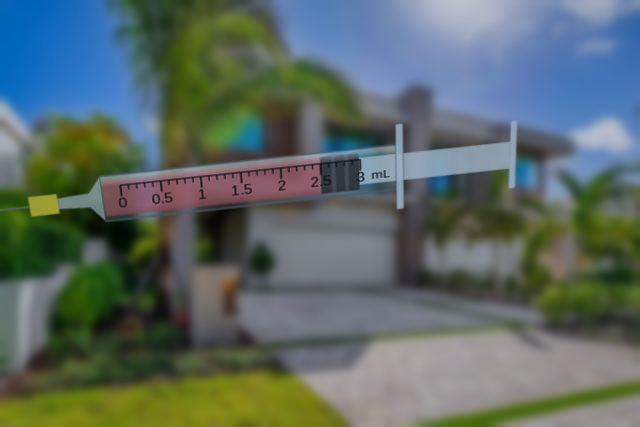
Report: 2.5 (mL)
